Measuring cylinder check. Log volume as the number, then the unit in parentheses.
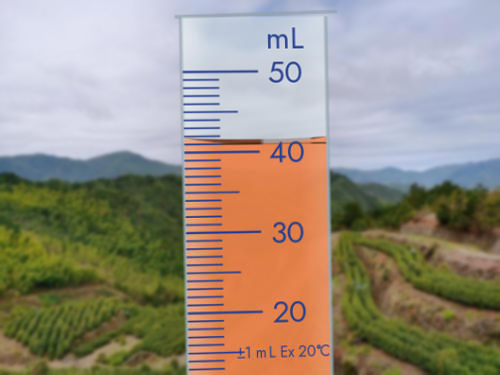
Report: 41 (mL)
